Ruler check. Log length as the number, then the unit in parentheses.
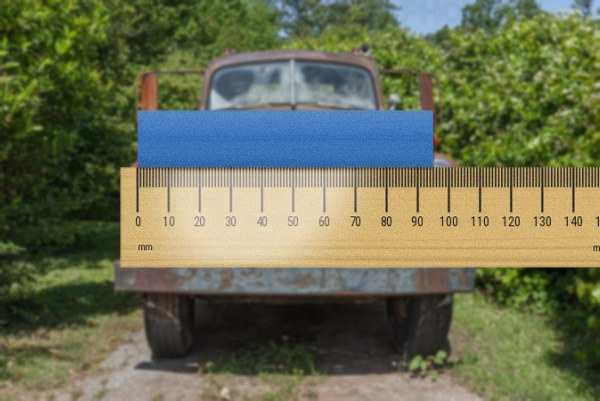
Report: 95 (mm)
